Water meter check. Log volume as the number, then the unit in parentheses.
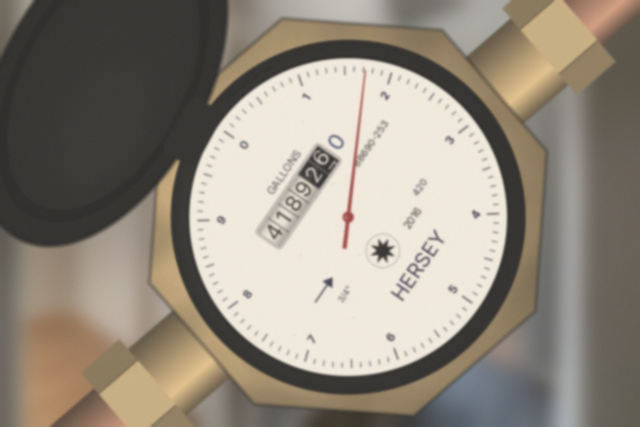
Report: 4189261.7 (gal)
